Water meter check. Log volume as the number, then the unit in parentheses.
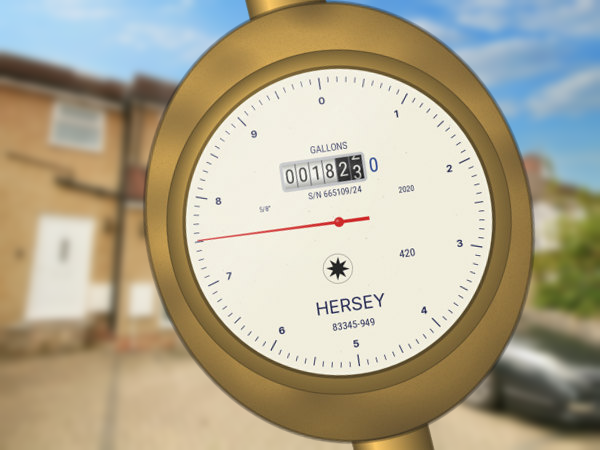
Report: 18227.5 (gal)
